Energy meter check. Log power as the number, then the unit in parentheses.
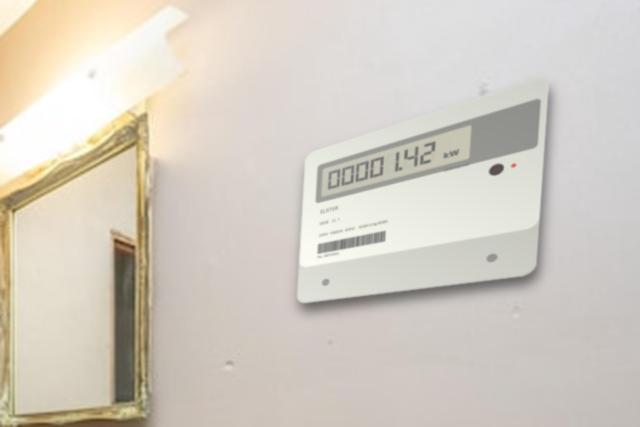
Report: 1.42 (kW)
